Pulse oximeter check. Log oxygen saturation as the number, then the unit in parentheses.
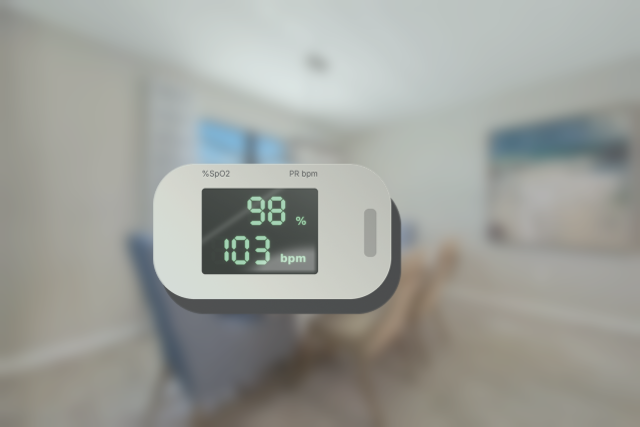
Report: 98 (%)
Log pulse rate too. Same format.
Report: 103 (bpm)
